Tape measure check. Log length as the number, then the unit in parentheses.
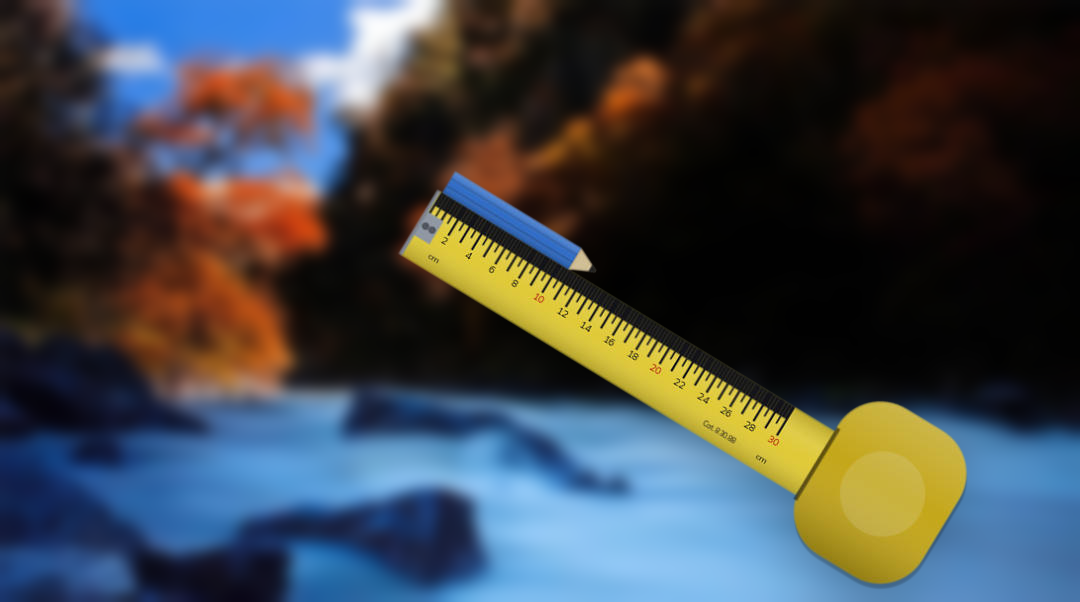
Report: 12.5 (cm)
